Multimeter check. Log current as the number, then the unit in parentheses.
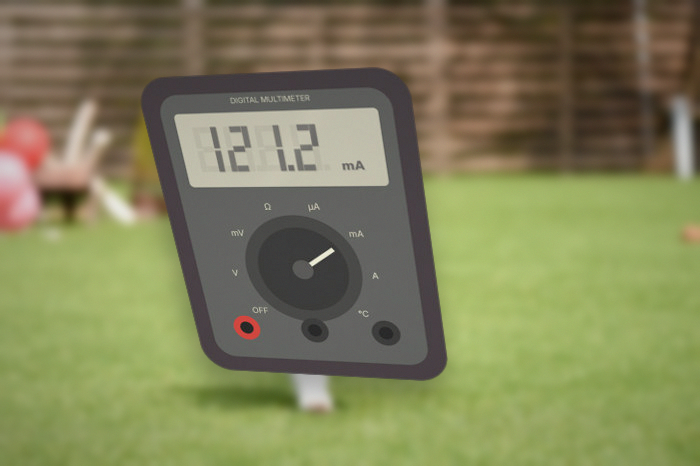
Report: 121.2 (mA)
